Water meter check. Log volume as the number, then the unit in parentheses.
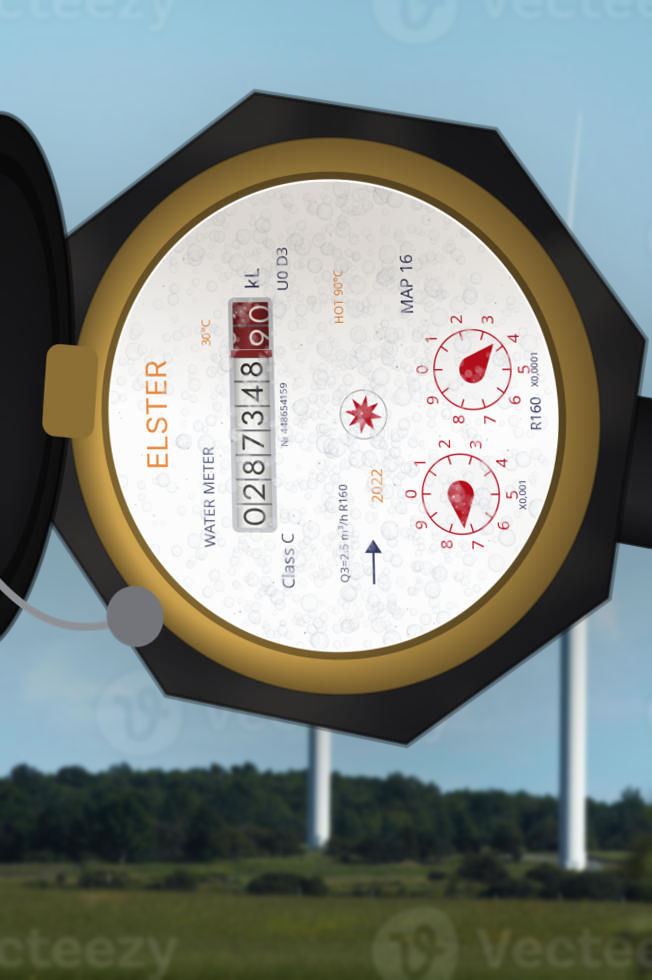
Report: 287348.8973 (kL)
